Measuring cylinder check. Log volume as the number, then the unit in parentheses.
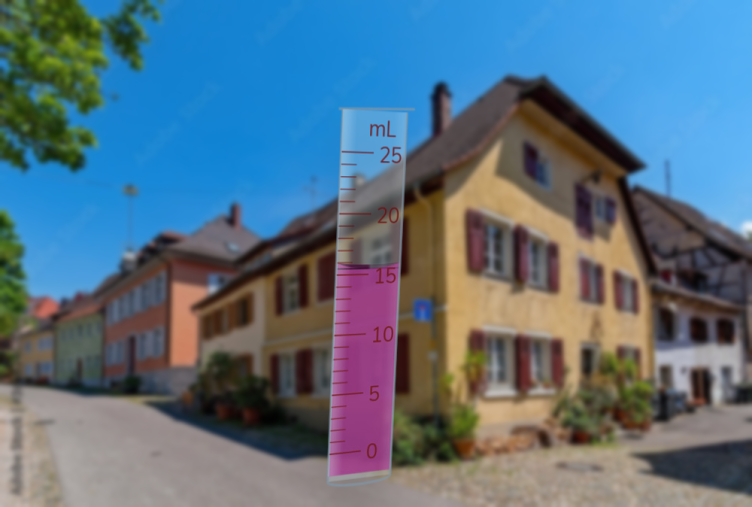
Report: 15.5 (mL)
